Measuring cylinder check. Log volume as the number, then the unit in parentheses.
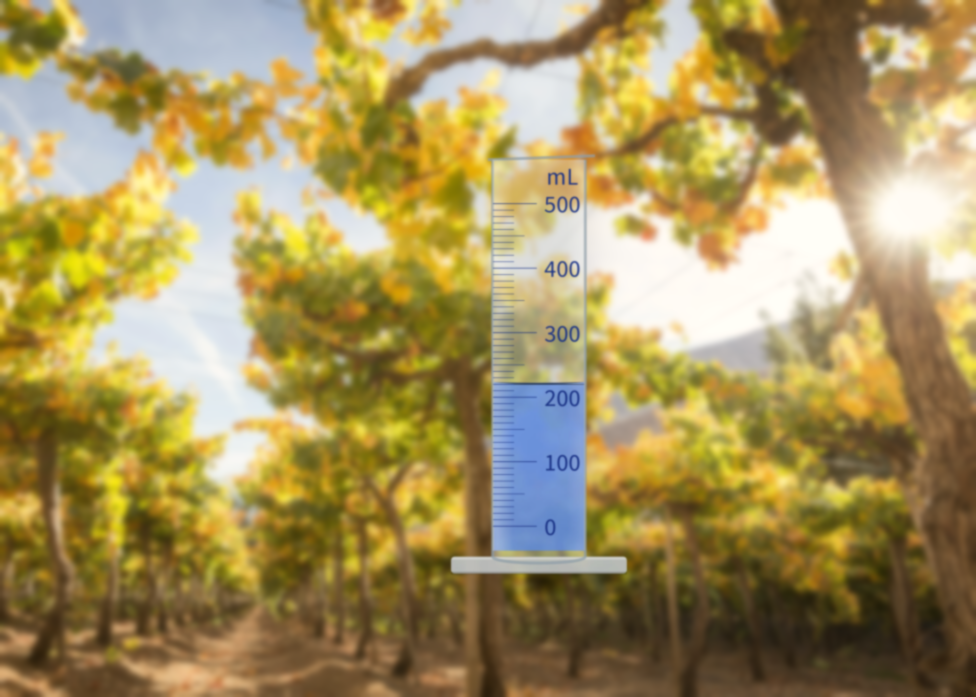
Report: 220 (mL)
